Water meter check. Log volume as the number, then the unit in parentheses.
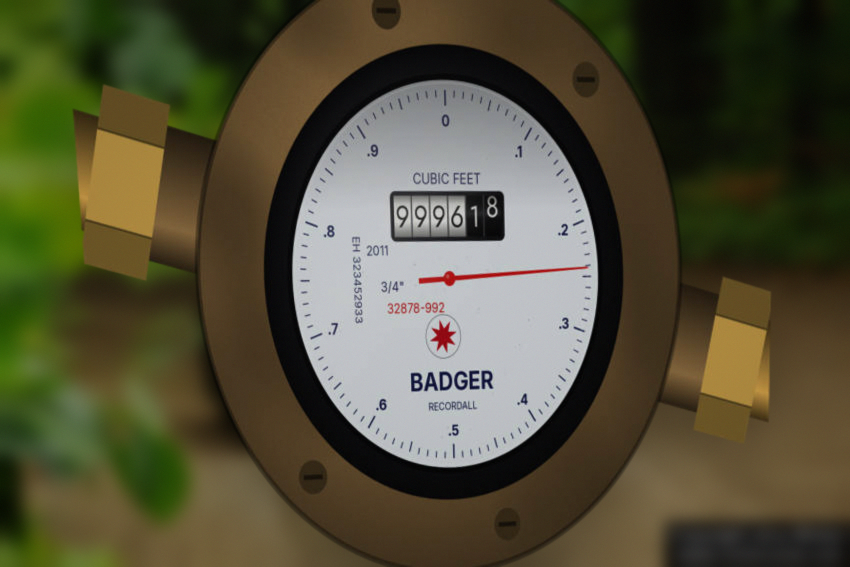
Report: 999618.24 (ft³)
